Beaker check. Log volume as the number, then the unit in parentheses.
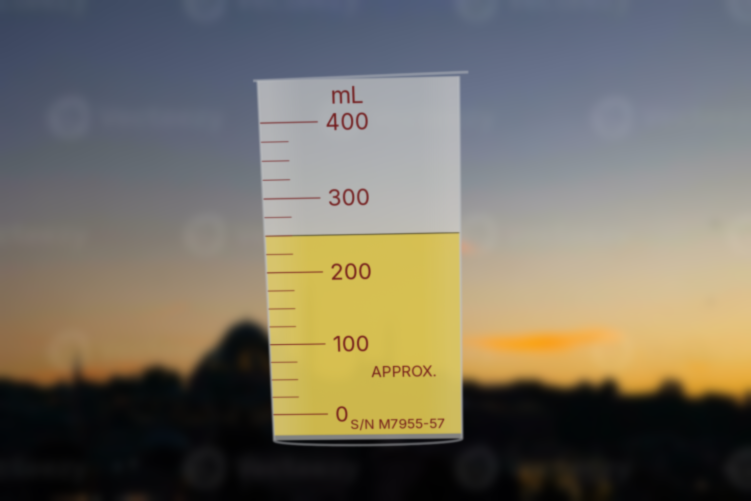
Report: 250 (mL)
